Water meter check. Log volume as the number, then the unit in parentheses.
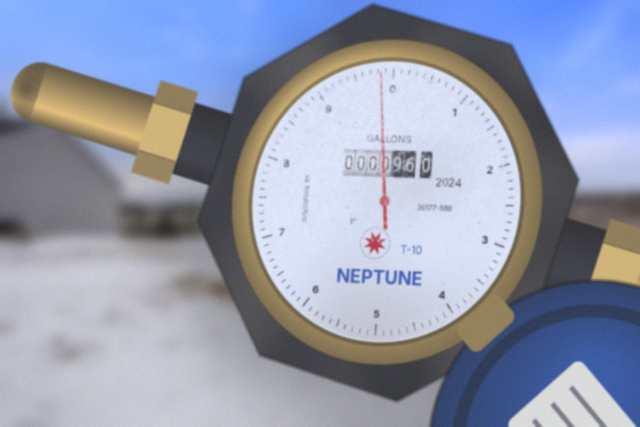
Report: 959.8 (gal)
